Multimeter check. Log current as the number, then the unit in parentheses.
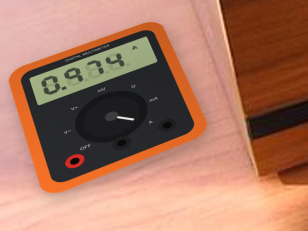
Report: 0.974 (A)
